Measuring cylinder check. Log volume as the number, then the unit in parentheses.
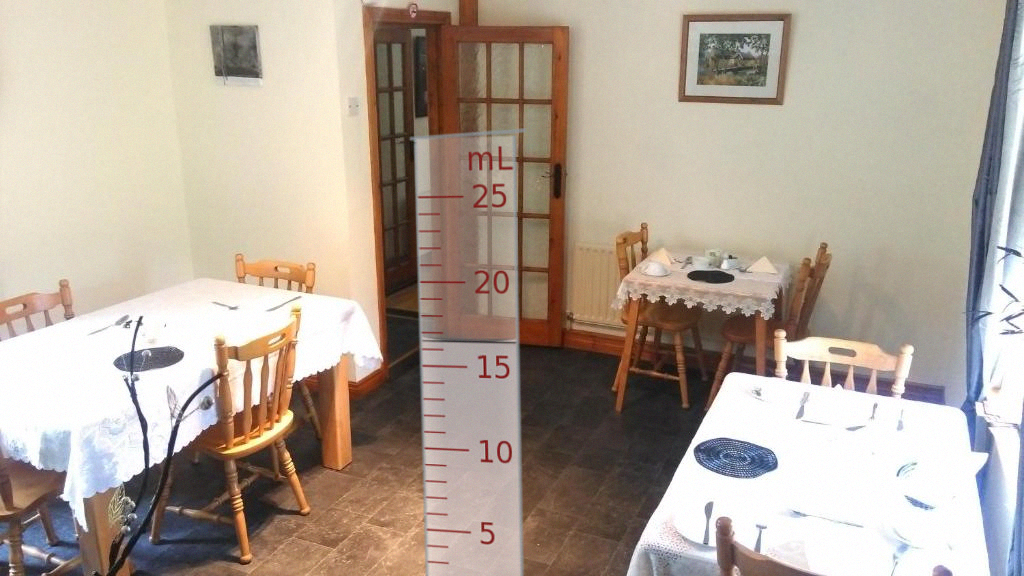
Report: 16.5 (mL)
